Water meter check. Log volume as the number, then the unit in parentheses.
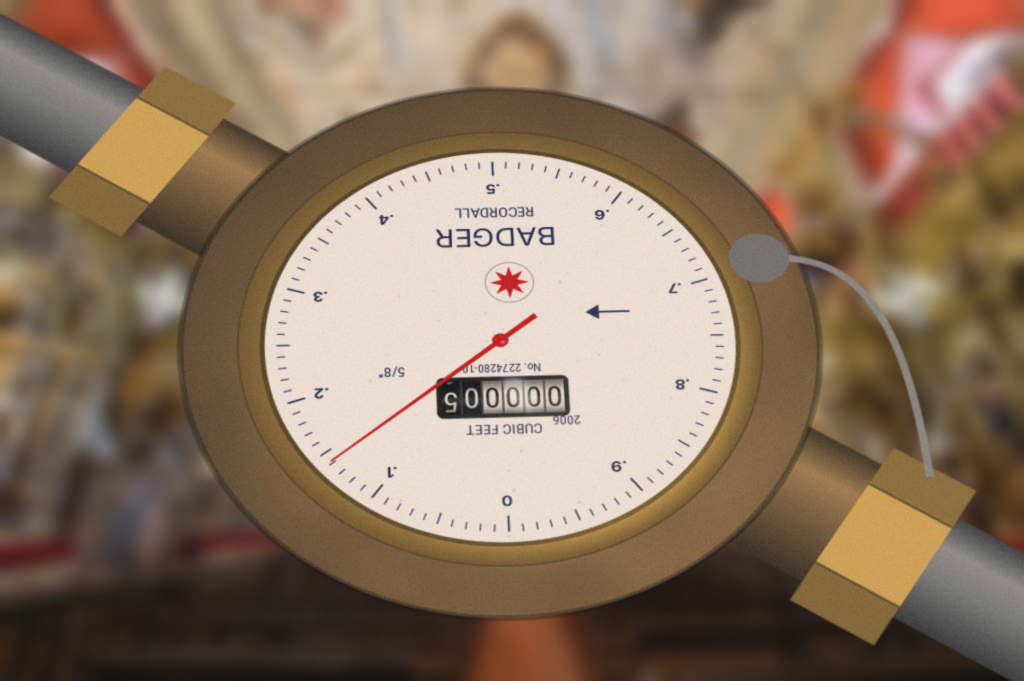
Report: 5.14 (ft³)
